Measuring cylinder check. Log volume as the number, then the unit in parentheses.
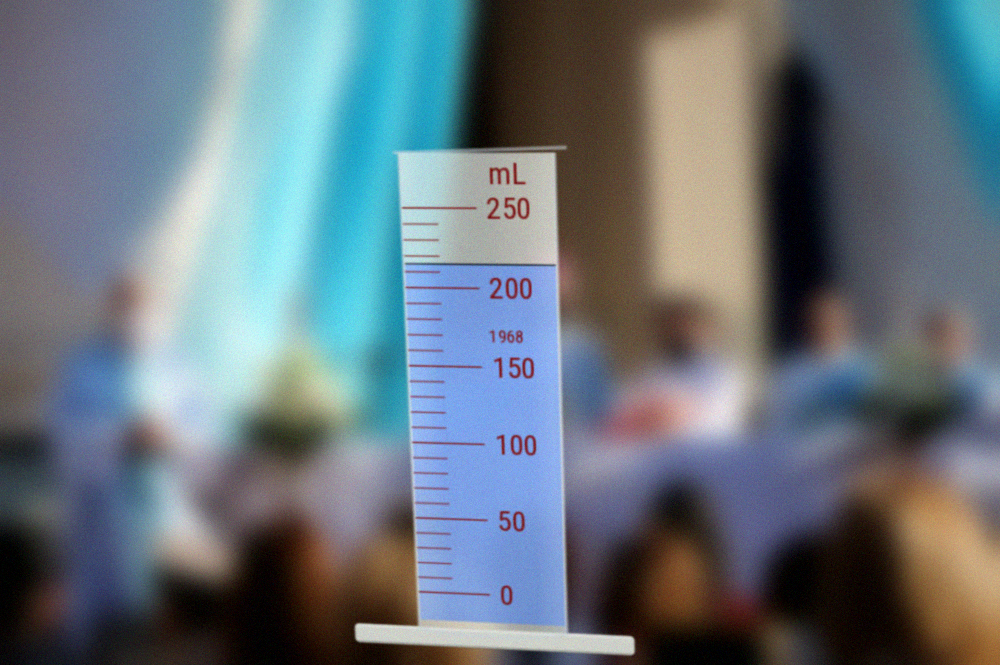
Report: 215 (mL)
